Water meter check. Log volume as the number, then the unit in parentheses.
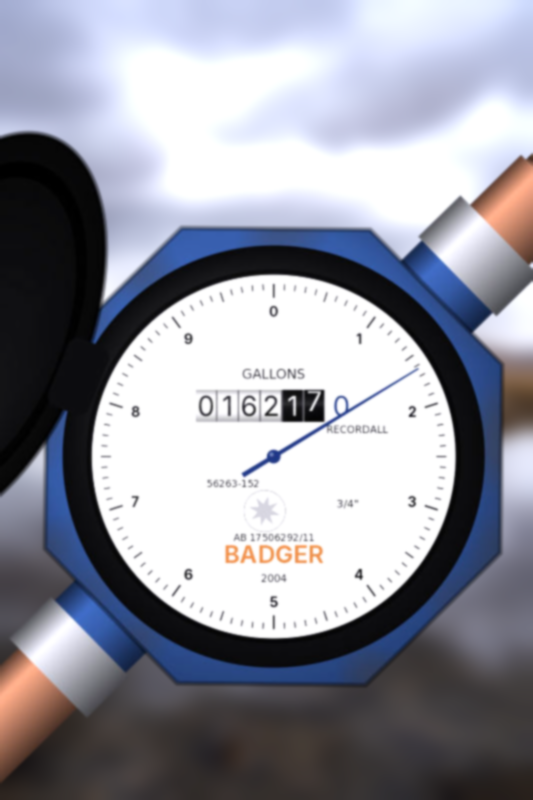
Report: 162171.6 (gal)
